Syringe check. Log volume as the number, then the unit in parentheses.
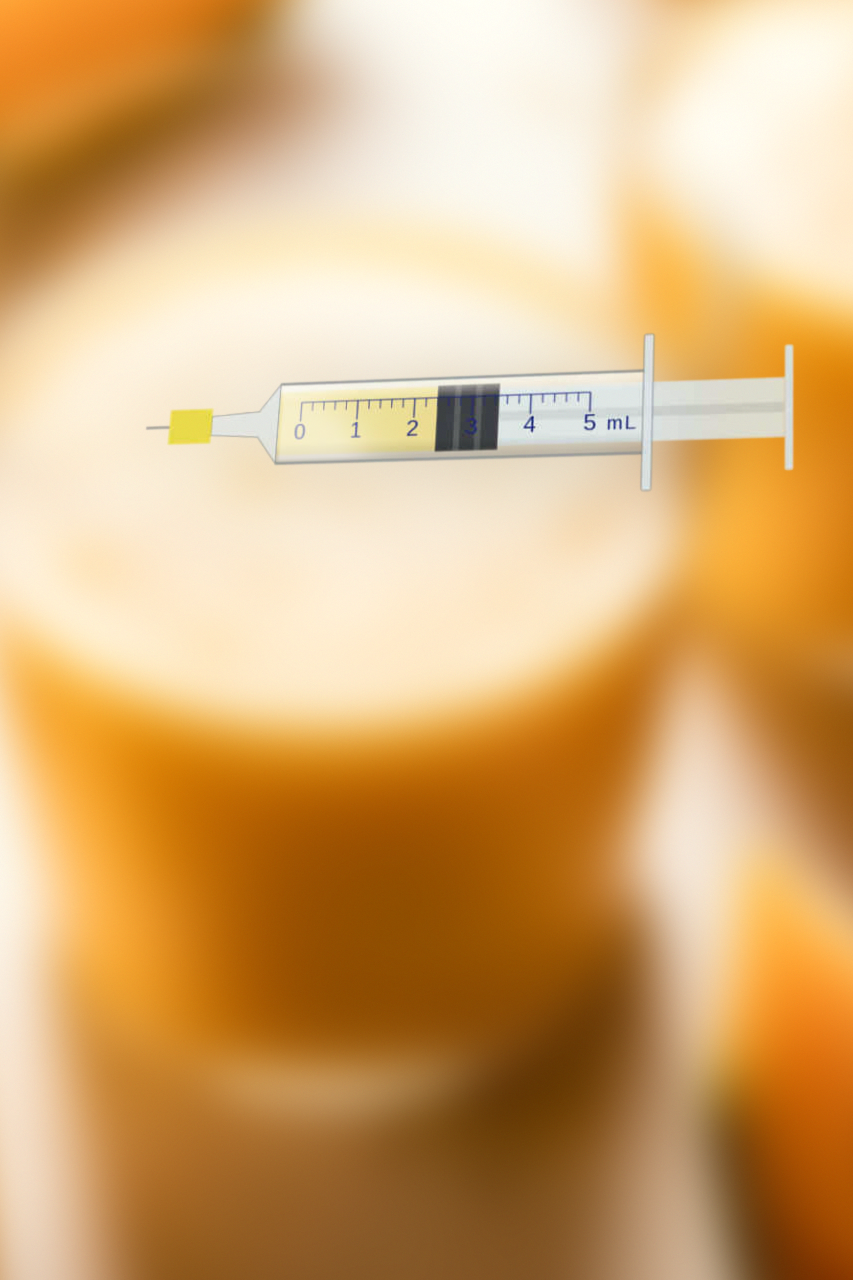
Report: 2.4 (mL)
